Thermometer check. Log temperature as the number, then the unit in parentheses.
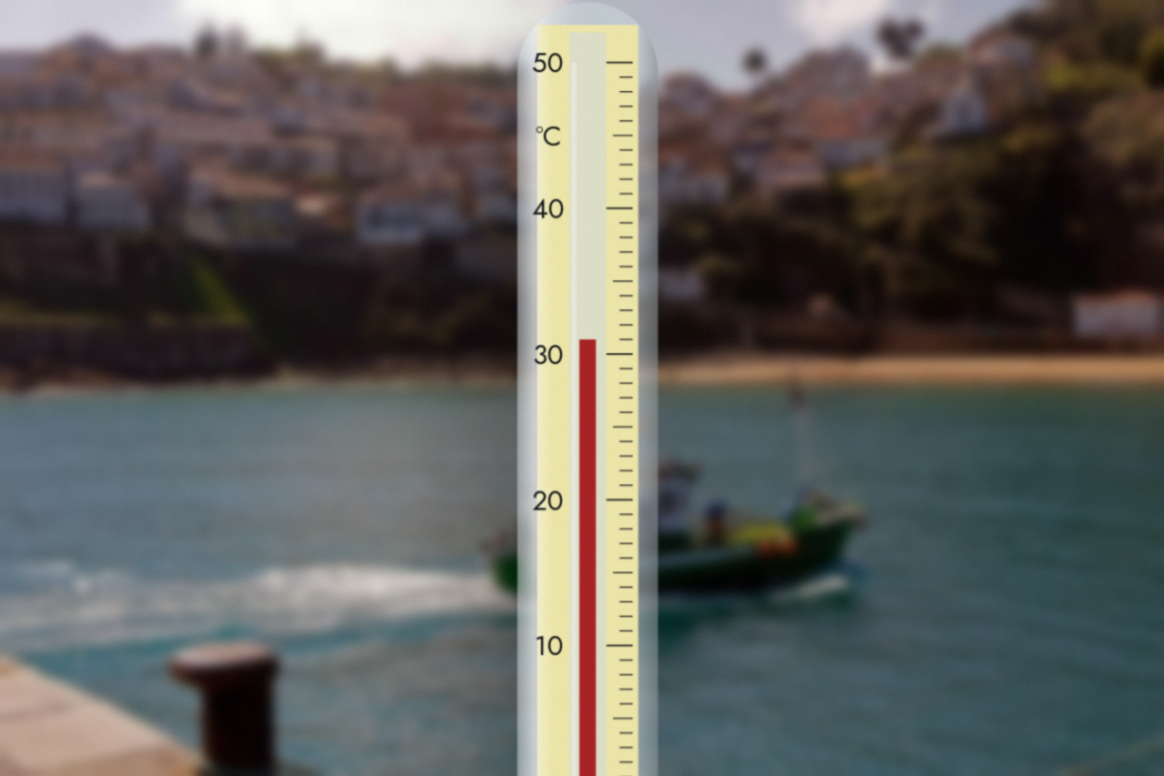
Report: 31 (°C)
